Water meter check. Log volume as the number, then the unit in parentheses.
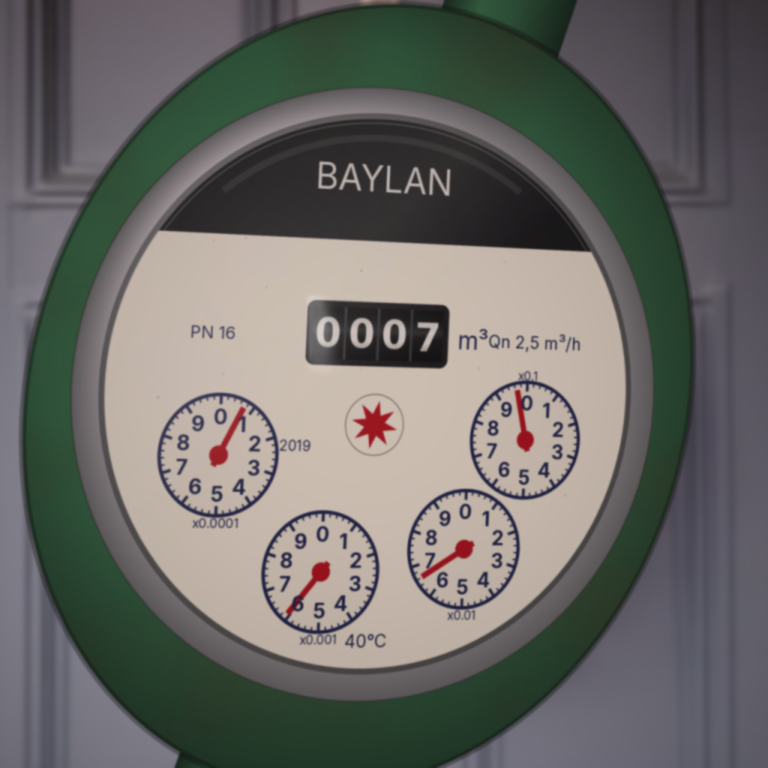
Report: 6.9660 (m³)
